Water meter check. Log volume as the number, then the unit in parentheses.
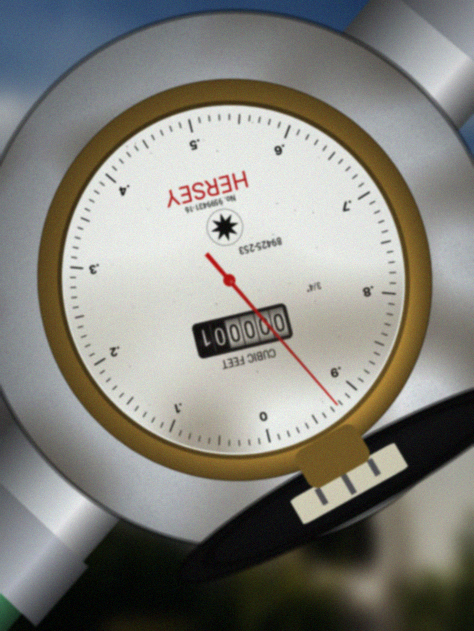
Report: 0.92 (ft³)
